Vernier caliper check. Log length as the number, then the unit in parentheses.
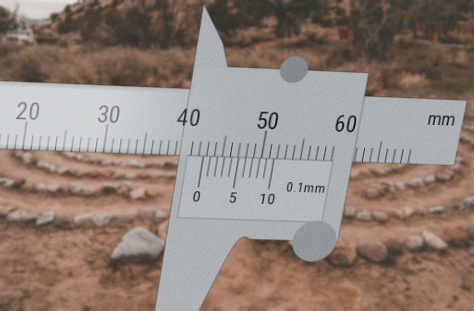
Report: 42.6 (mm)
